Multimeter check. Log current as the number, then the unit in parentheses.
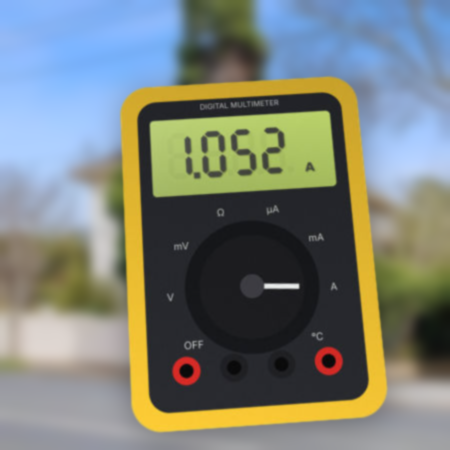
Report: 1.052 (A)
